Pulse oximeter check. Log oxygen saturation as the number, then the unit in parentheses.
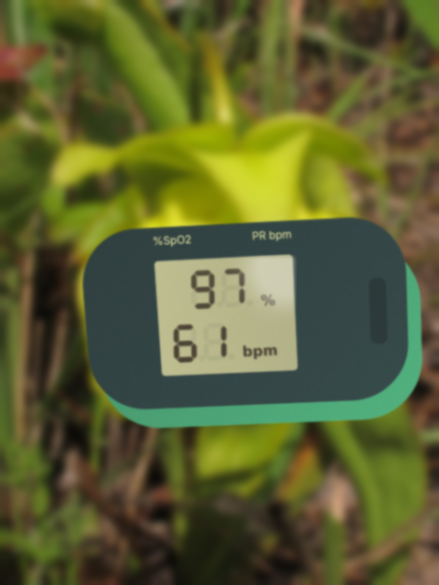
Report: 97 (%)
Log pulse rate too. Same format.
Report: 61 (bpm)
